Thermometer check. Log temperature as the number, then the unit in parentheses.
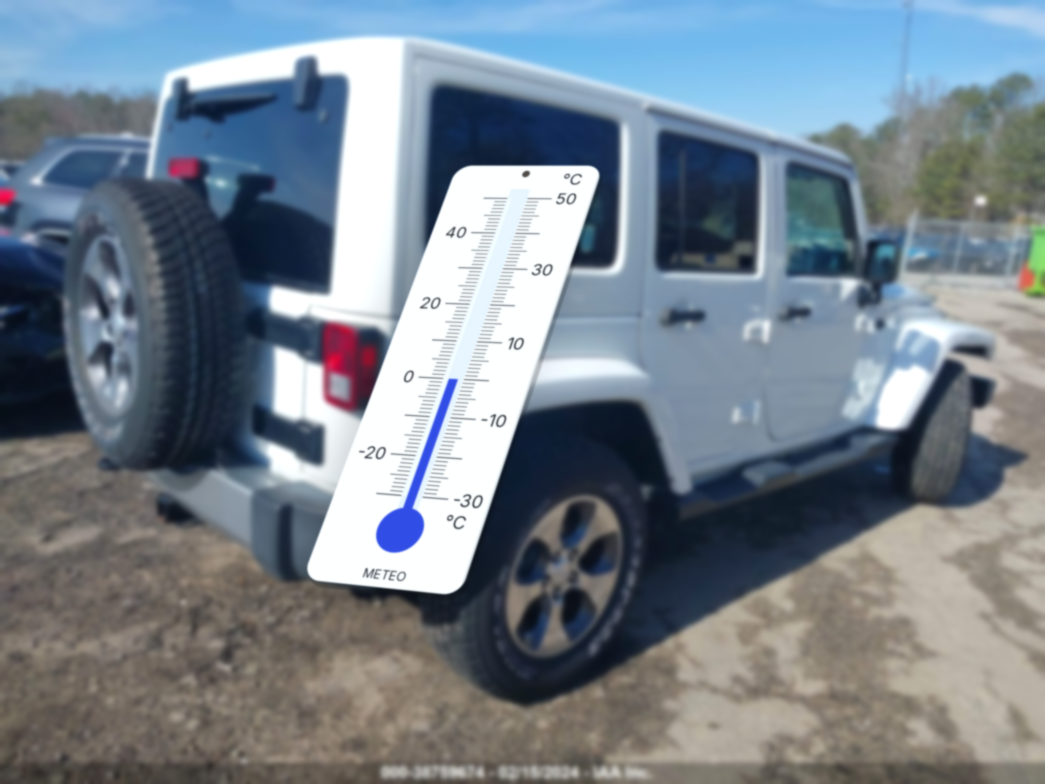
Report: 0 (°C)
